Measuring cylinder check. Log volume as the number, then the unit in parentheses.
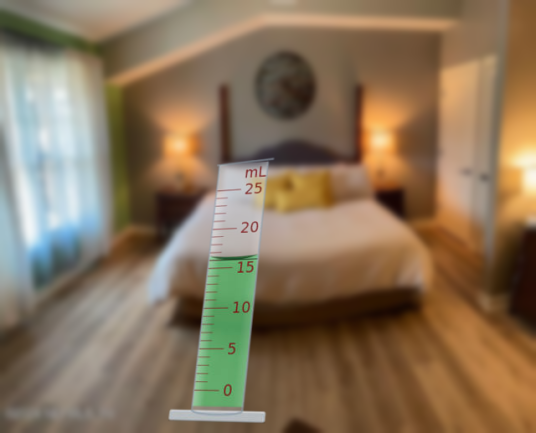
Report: 16 (mL)
